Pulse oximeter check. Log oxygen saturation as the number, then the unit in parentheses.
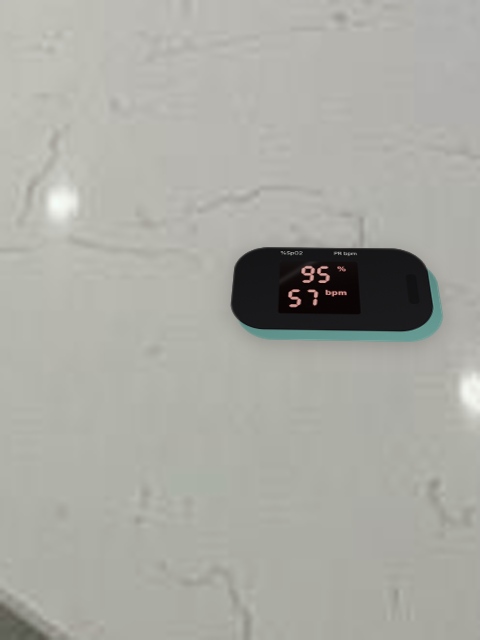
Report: 95 (%)
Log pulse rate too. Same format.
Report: 57 (bpm)
